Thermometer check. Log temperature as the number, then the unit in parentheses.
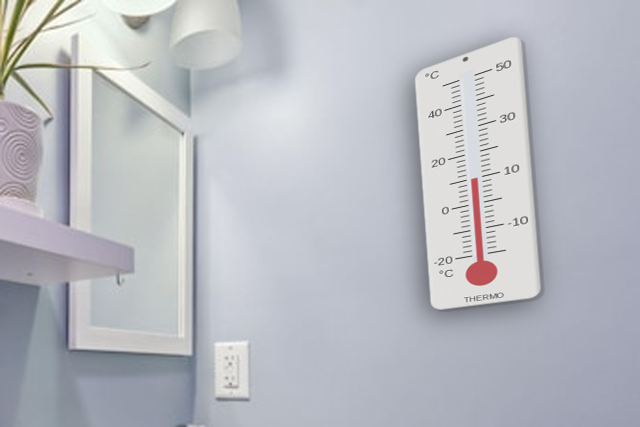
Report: 10 (°C)
